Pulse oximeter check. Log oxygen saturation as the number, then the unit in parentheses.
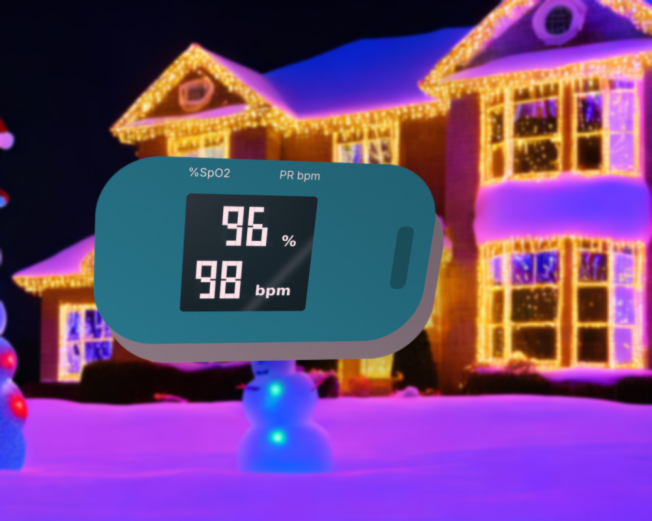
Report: 96 (%)
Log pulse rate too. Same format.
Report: 98 (bpm)
